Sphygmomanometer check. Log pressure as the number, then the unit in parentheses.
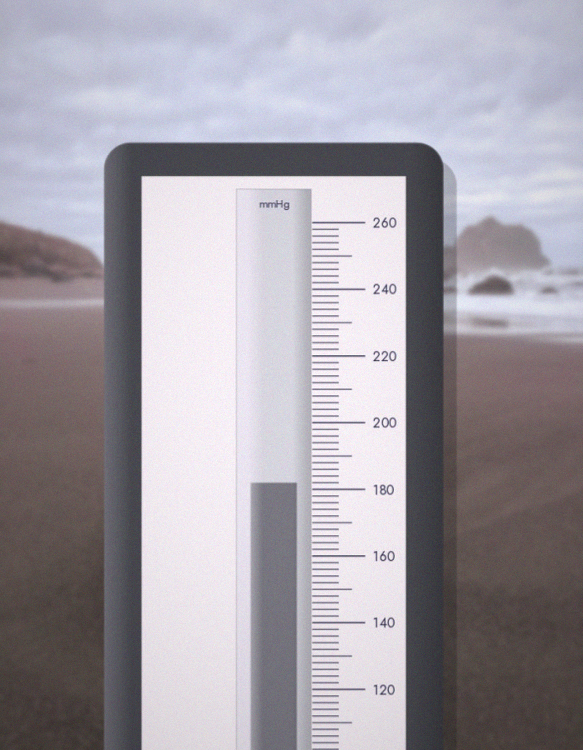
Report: 182 (mmHg)
